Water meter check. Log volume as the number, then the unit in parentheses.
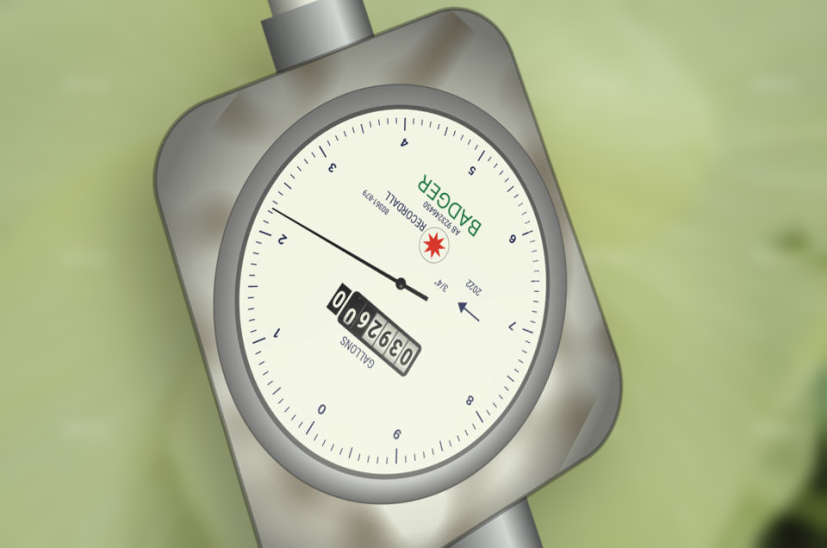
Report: 392602.2 (gal)
